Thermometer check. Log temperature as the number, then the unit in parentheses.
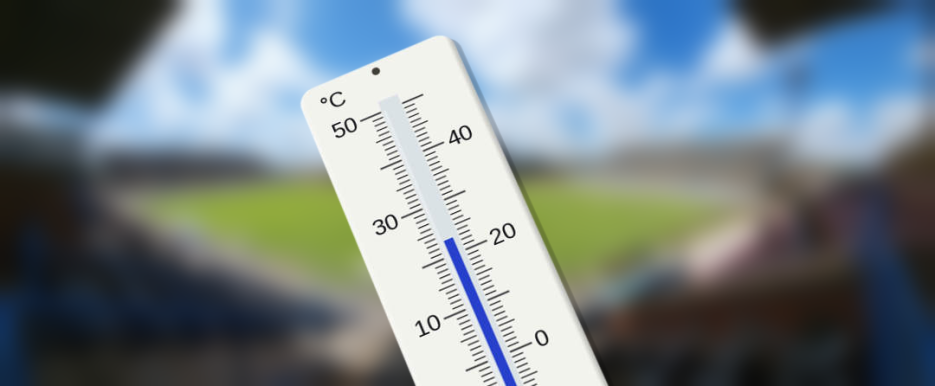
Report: 23 (°C)
